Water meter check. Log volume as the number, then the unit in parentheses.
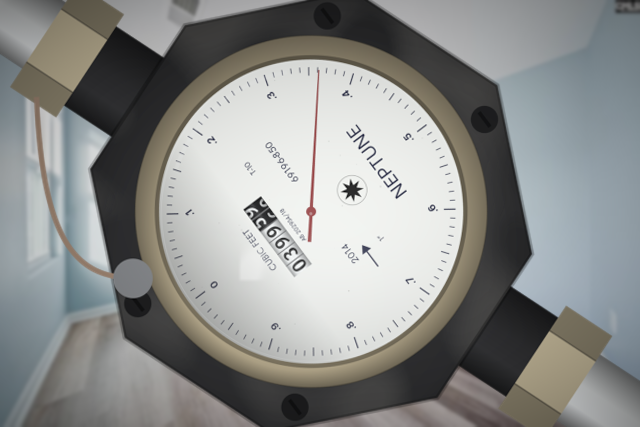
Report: 39959.36 (ft³)
